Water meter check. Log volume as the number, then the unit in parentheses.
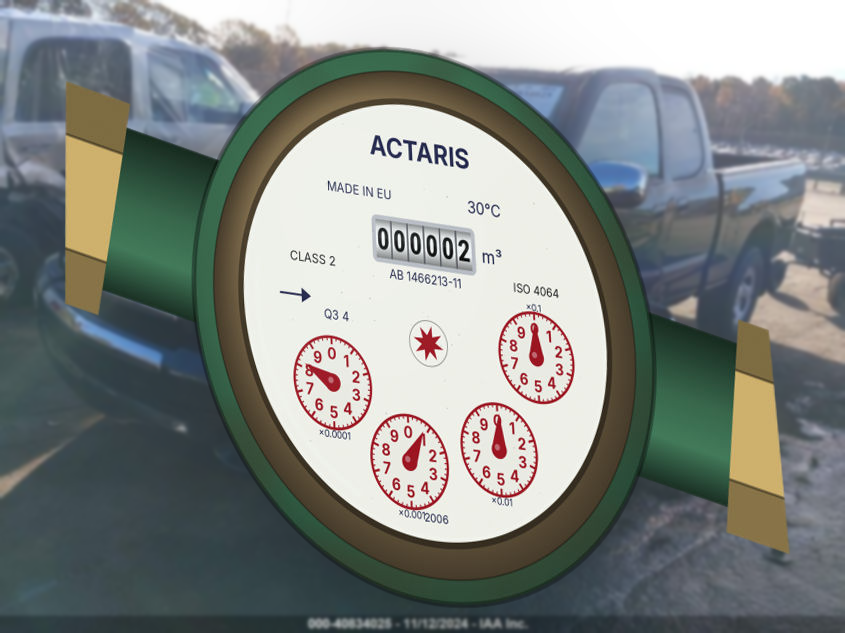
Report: 2.0008 (m³)
